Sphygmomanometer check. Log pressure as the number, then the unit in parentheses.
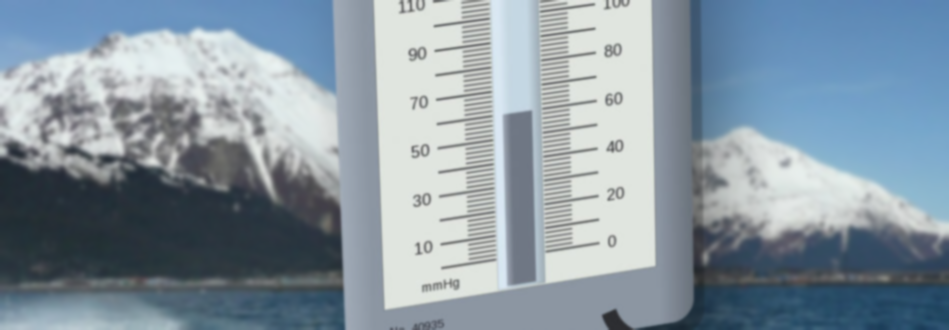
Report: 60 (mmHg)
